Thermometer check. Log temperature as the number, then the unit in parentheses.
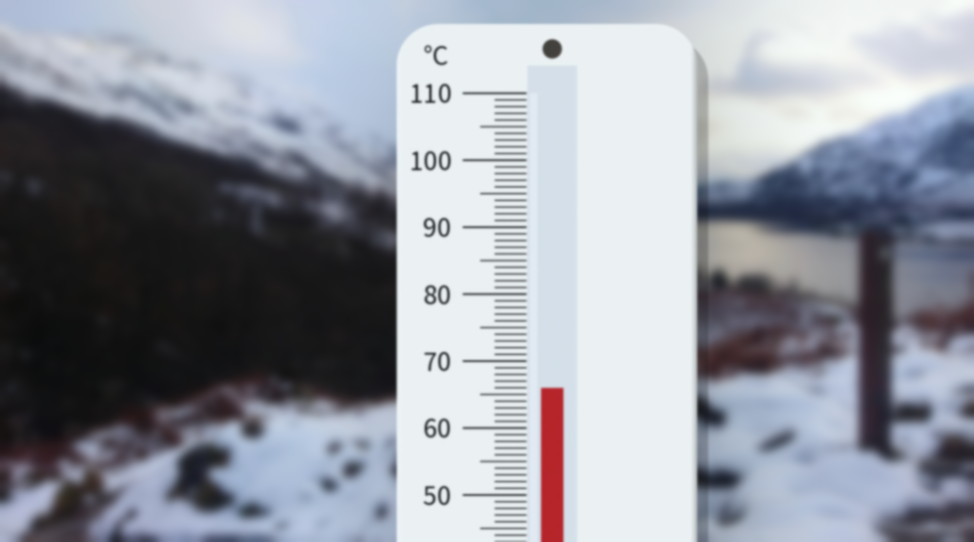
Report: 66 (°C)
